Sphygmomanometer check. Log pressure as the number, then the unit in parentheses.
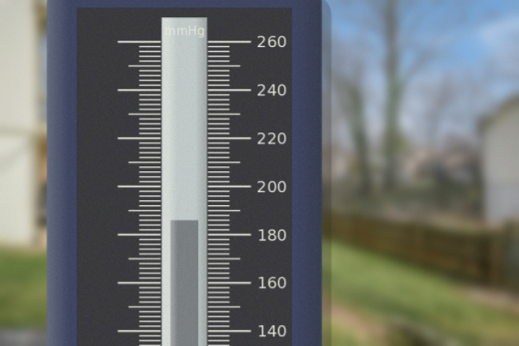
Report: 186 (mmHg)
